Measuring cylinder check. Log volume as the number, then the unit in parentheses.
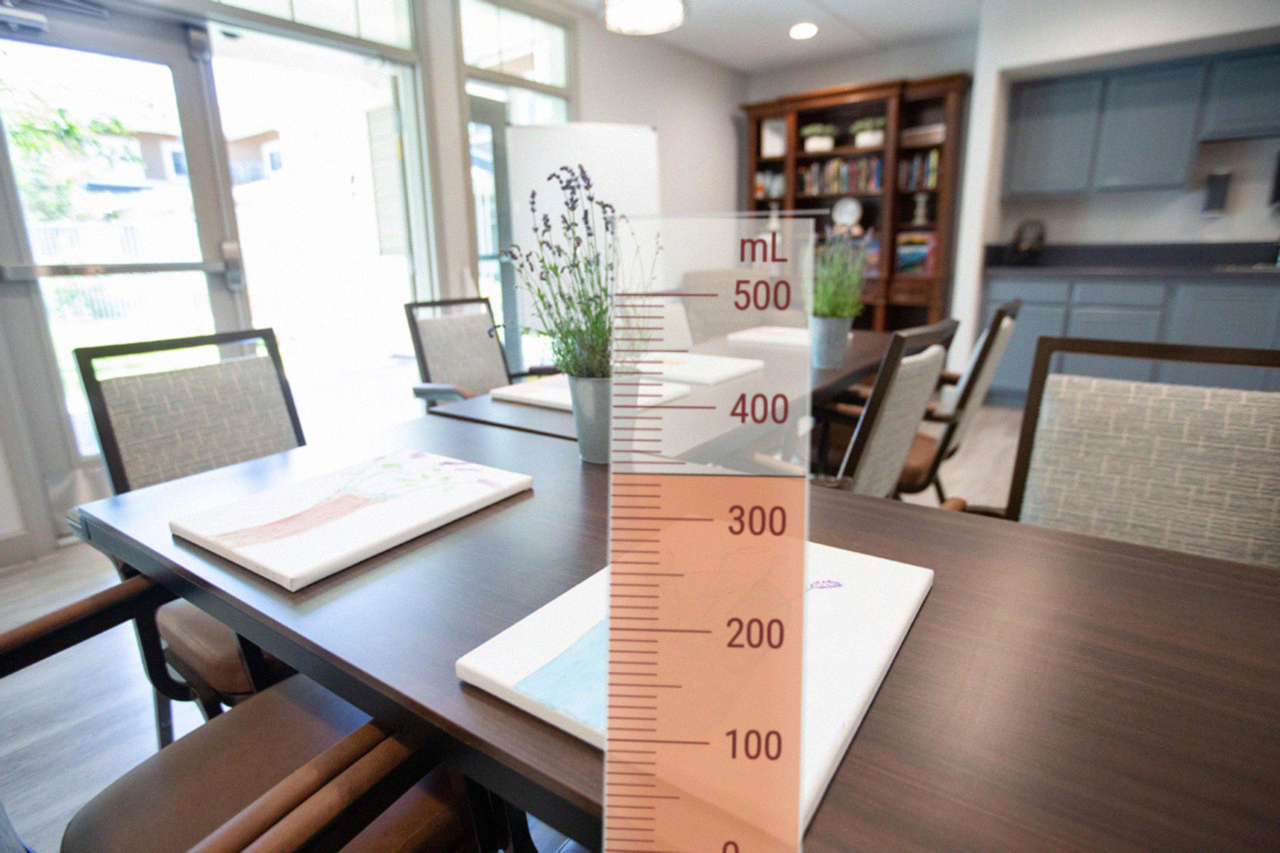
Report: 340 (mL)
